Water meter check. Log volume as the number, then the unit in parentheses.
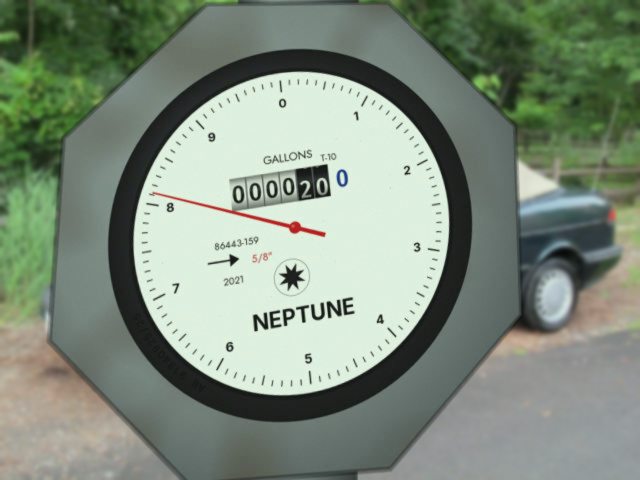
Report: 198.1 (gal)
